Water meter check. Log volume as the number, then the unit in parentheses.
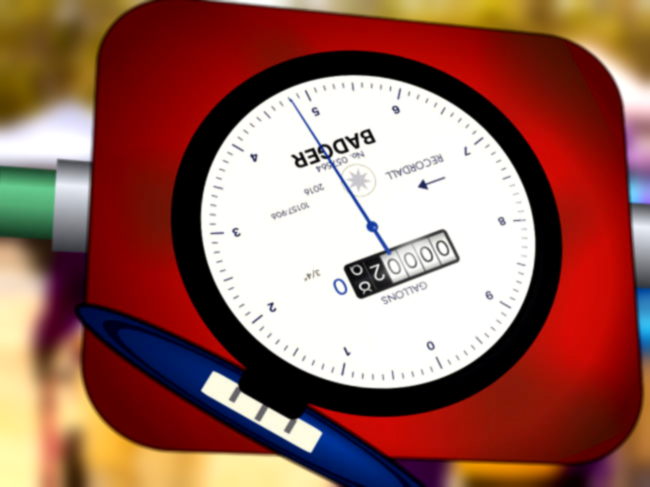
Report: 284.8 (gal)
